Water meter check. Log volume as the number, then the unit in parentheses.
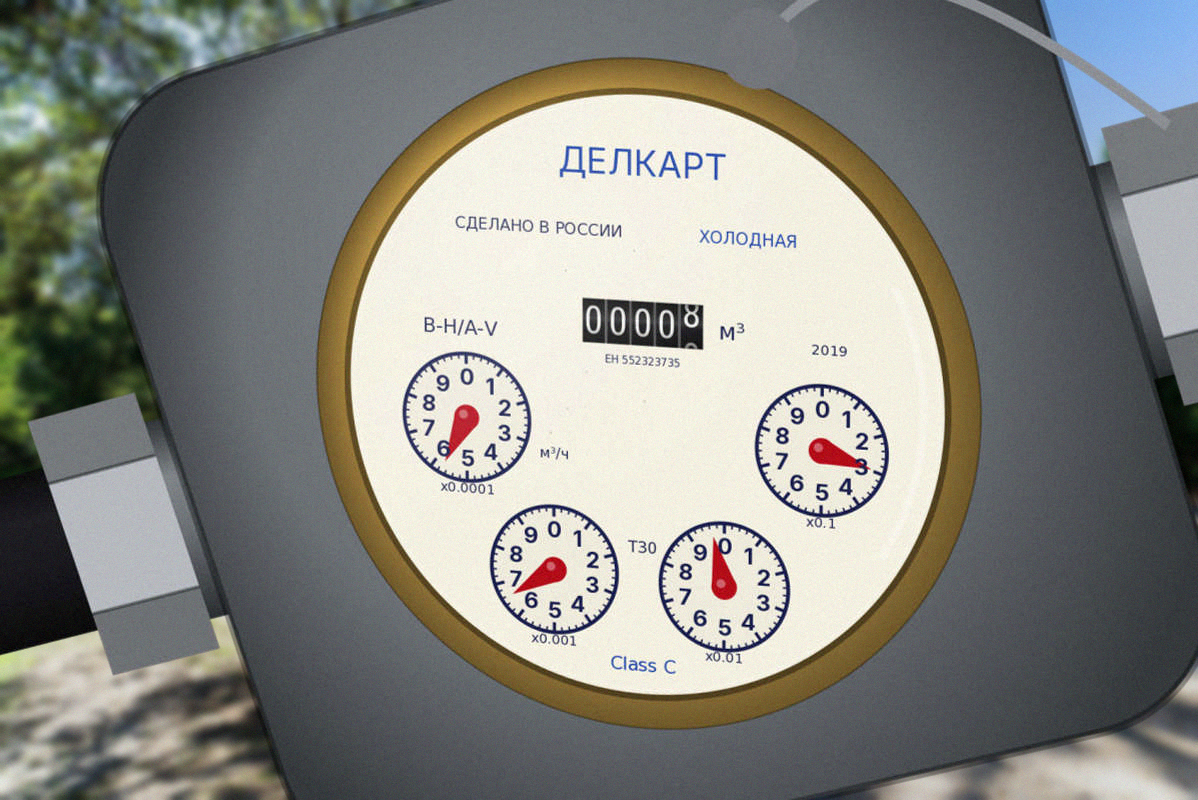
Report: 8.2965 (m³)
